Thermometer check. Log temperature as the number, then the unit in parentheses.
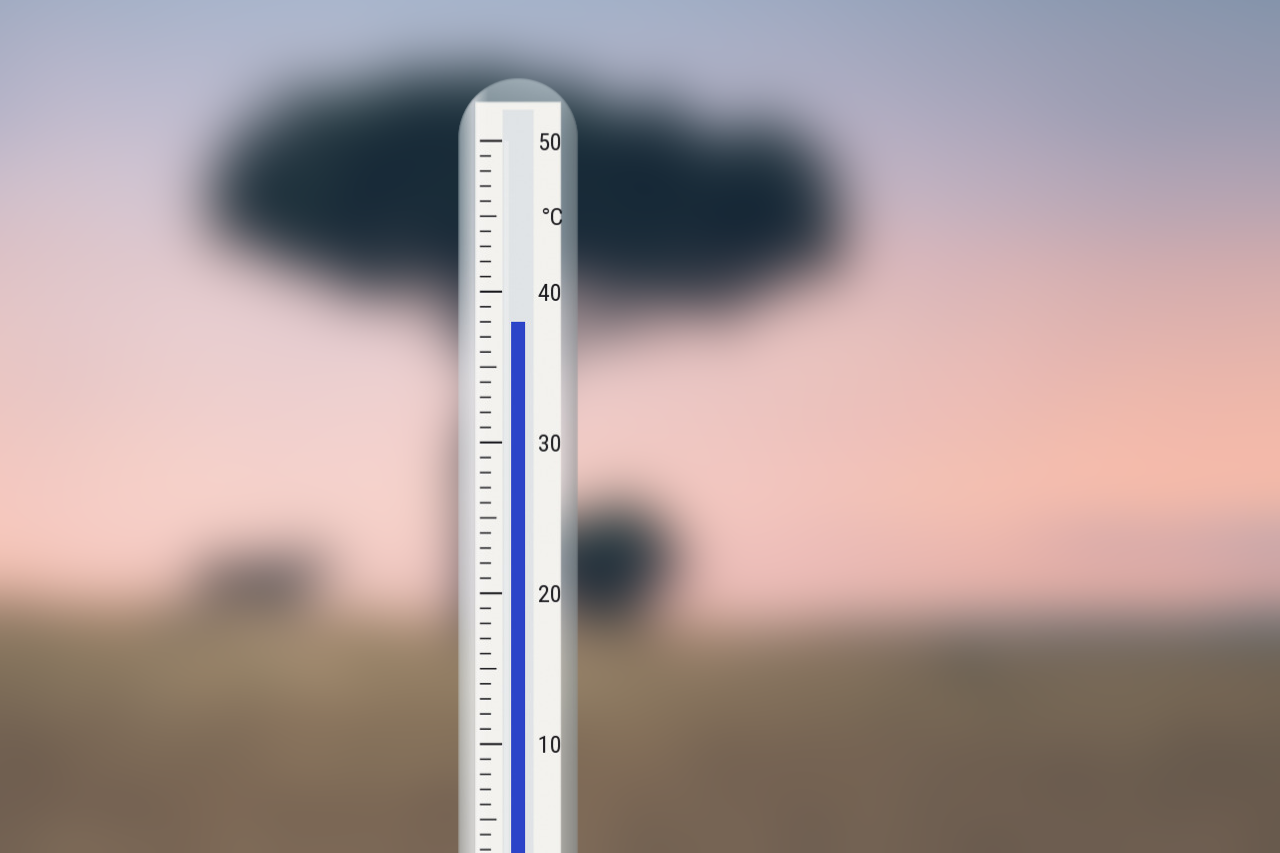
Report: 38 (°C)
